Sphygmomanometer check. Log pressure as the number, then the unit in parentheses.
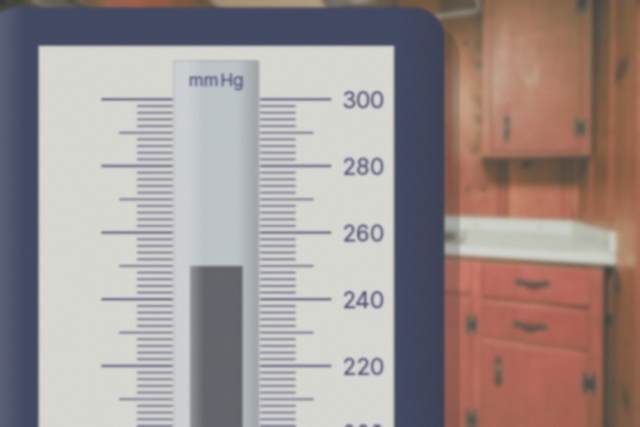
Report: 250 (mmHg)
